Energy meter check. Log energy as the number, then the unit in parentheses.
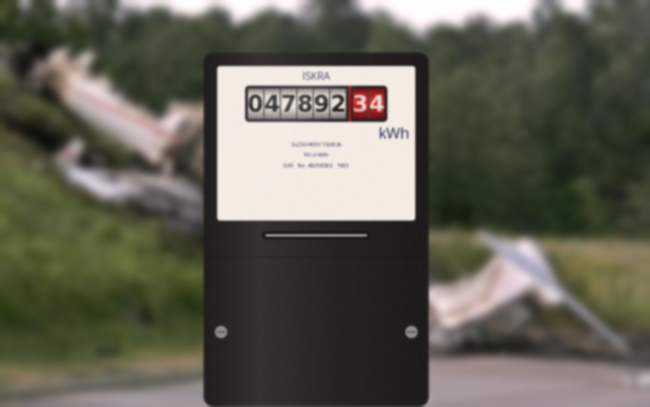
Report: 47892.34 (kWh)
